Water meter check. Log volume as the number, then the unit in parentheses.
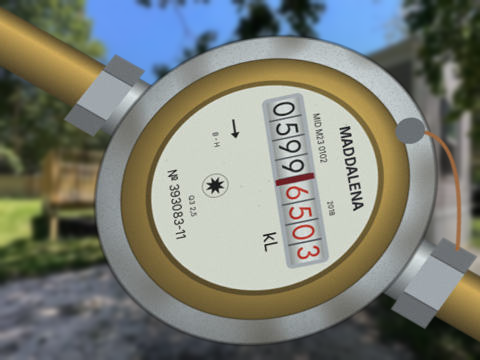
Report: 599.6503 (kL)
